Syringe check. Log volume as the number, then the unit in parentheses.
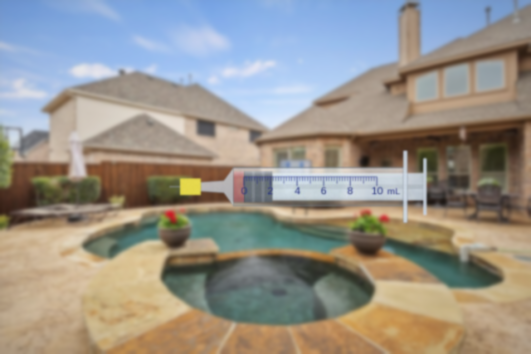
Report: 0 (mL)
